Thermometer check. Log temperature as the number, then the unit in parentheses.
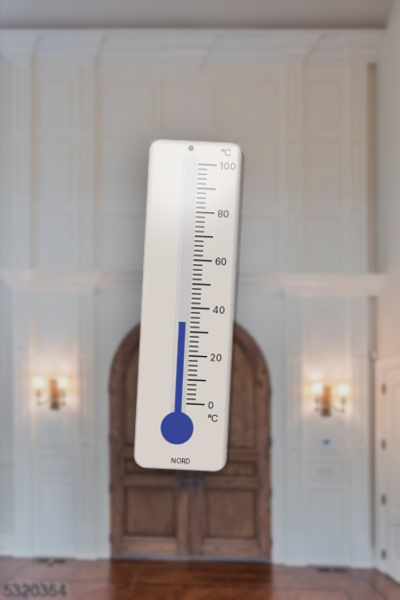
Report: 34 (°C)
